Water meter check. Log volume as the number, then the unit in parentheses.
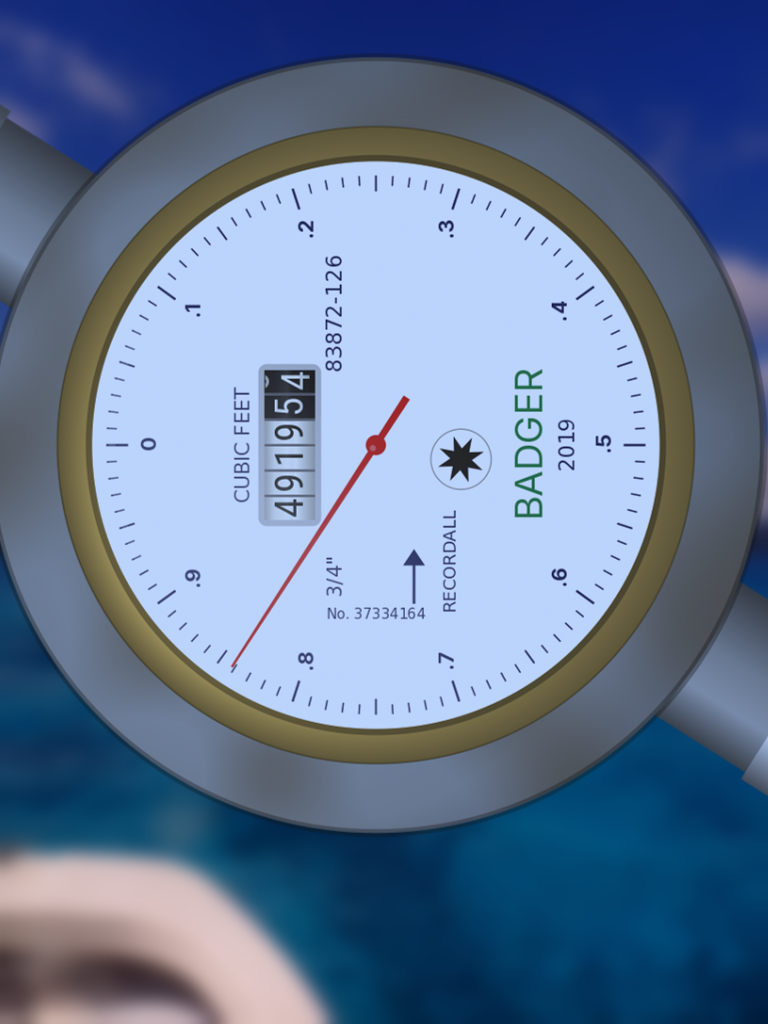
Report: 491953.84 (ft³)
